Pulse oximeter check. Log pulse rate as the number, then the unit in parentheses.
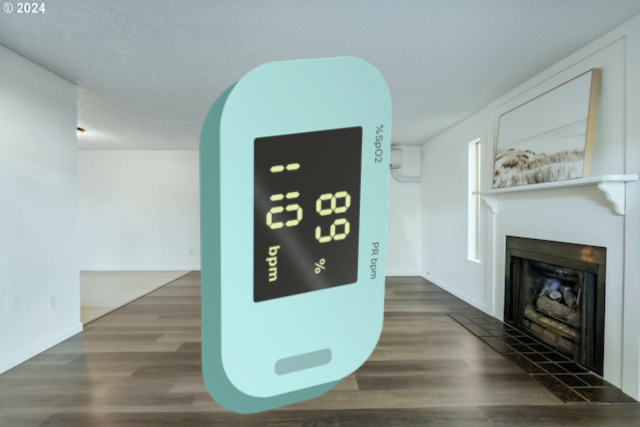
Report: 110 (bpm)
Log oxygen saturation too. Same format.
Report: 89 (%)
